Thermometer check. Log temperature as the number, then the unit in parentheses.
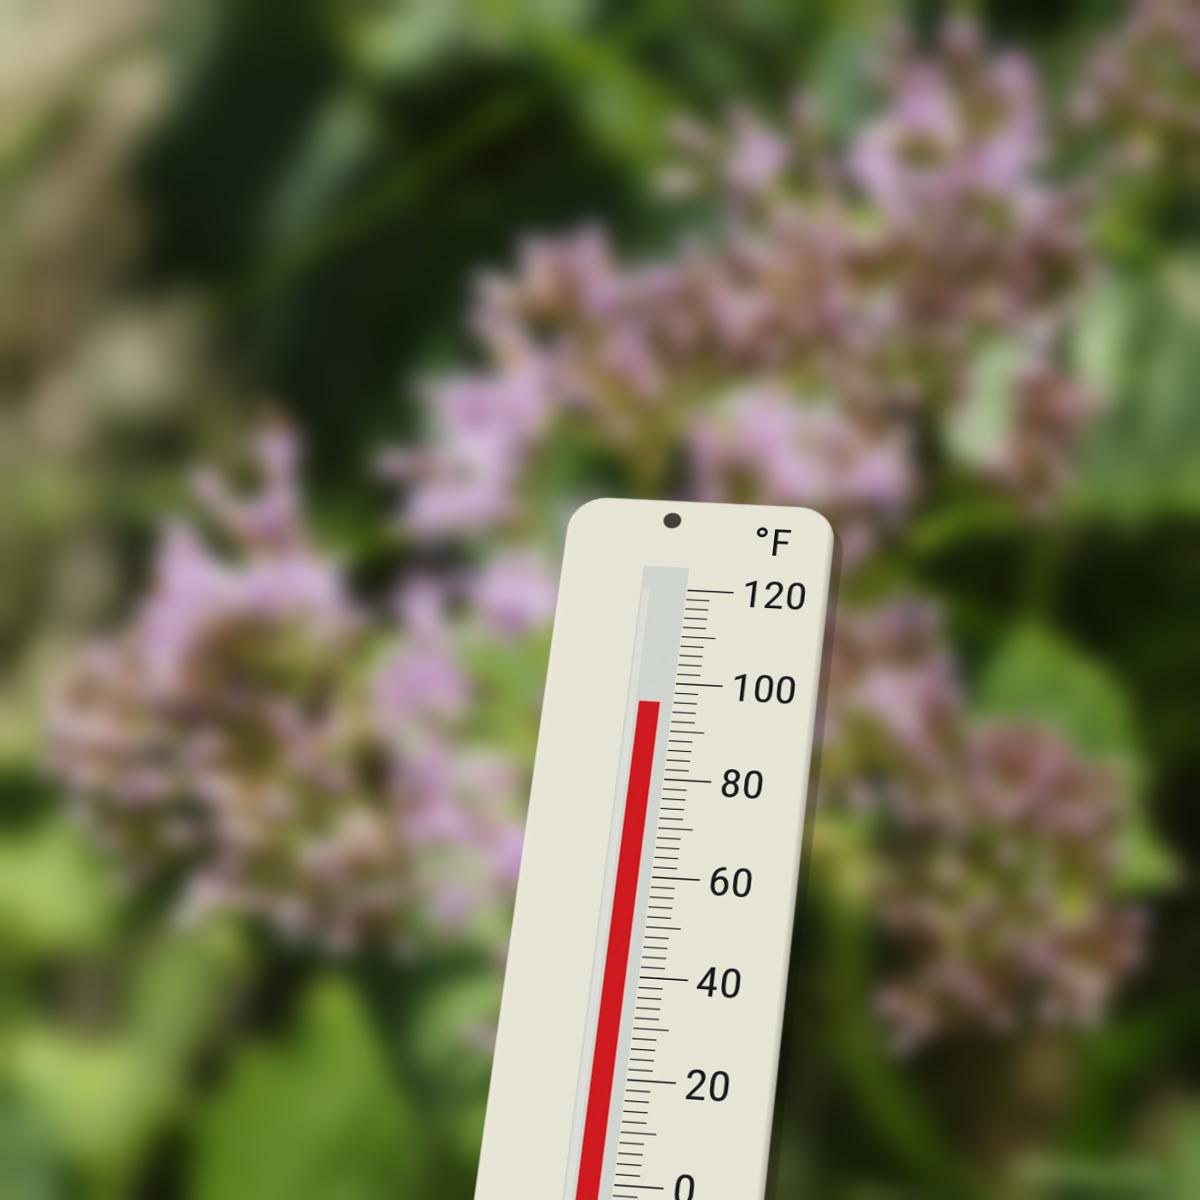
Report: 96 (°F)
